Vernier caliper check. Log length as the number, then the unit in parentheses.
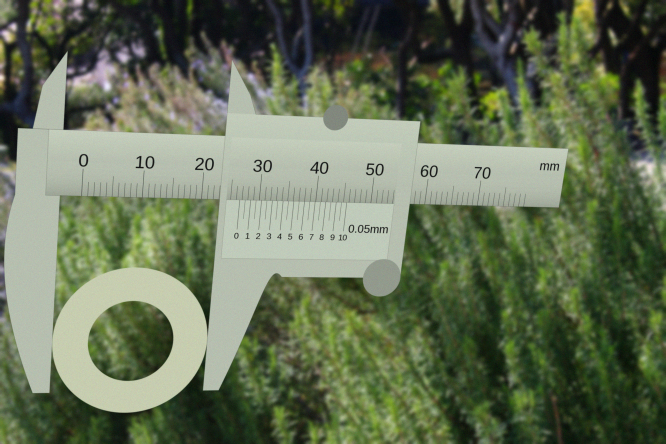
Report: 26.6 (mm)
